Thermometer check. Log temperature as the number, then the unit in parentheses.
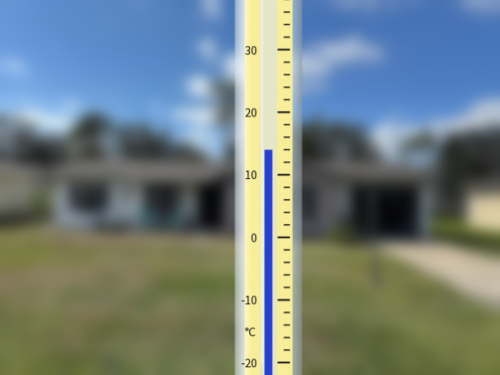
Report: 14 (°C)
